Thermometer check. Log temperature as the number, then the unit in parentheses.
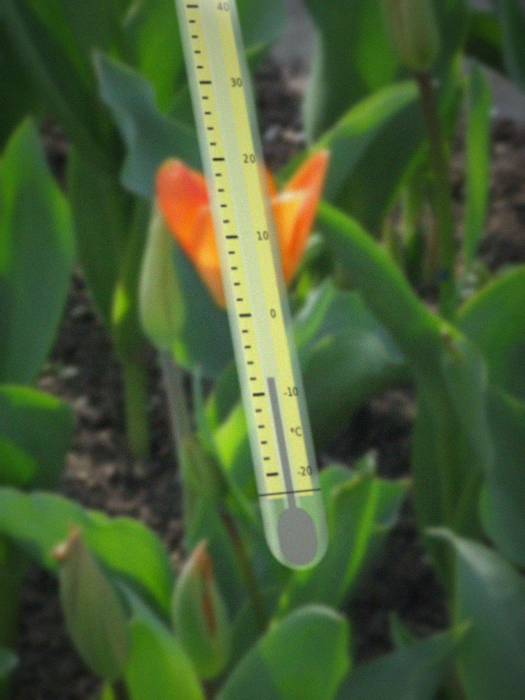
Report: -8 (°C)
